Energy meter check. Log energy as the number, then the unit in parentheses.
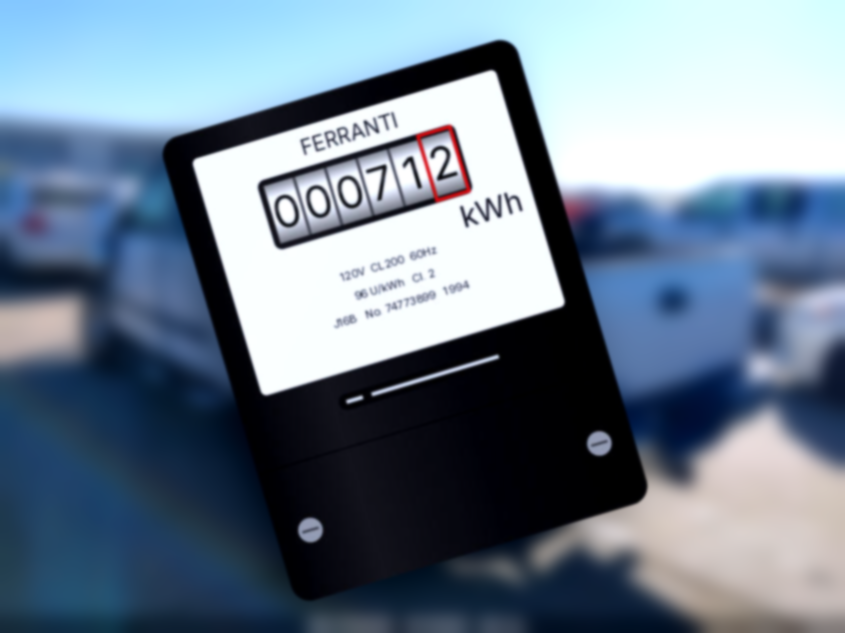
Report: 71.2 (kWh)
